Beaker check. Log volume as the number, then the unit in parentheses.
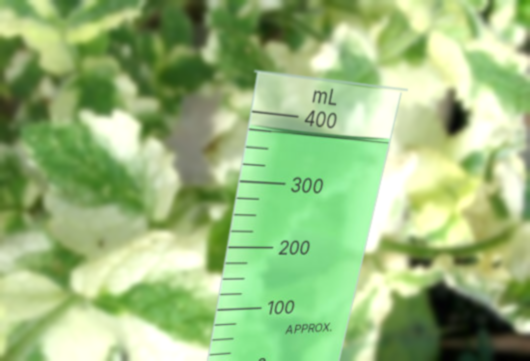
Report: 375 (mL)
